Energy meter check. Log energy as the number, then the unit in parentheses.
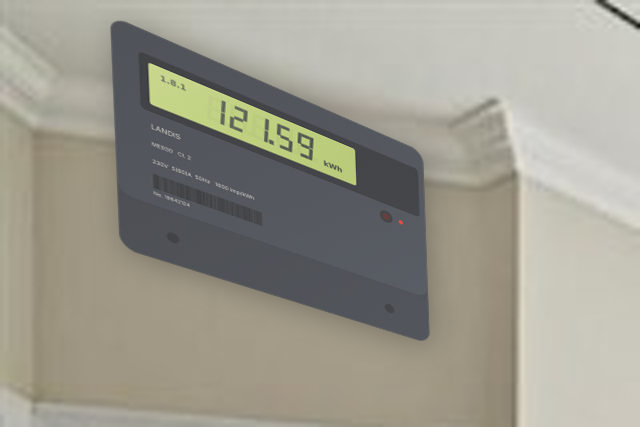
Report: 121.59 (kWh)
